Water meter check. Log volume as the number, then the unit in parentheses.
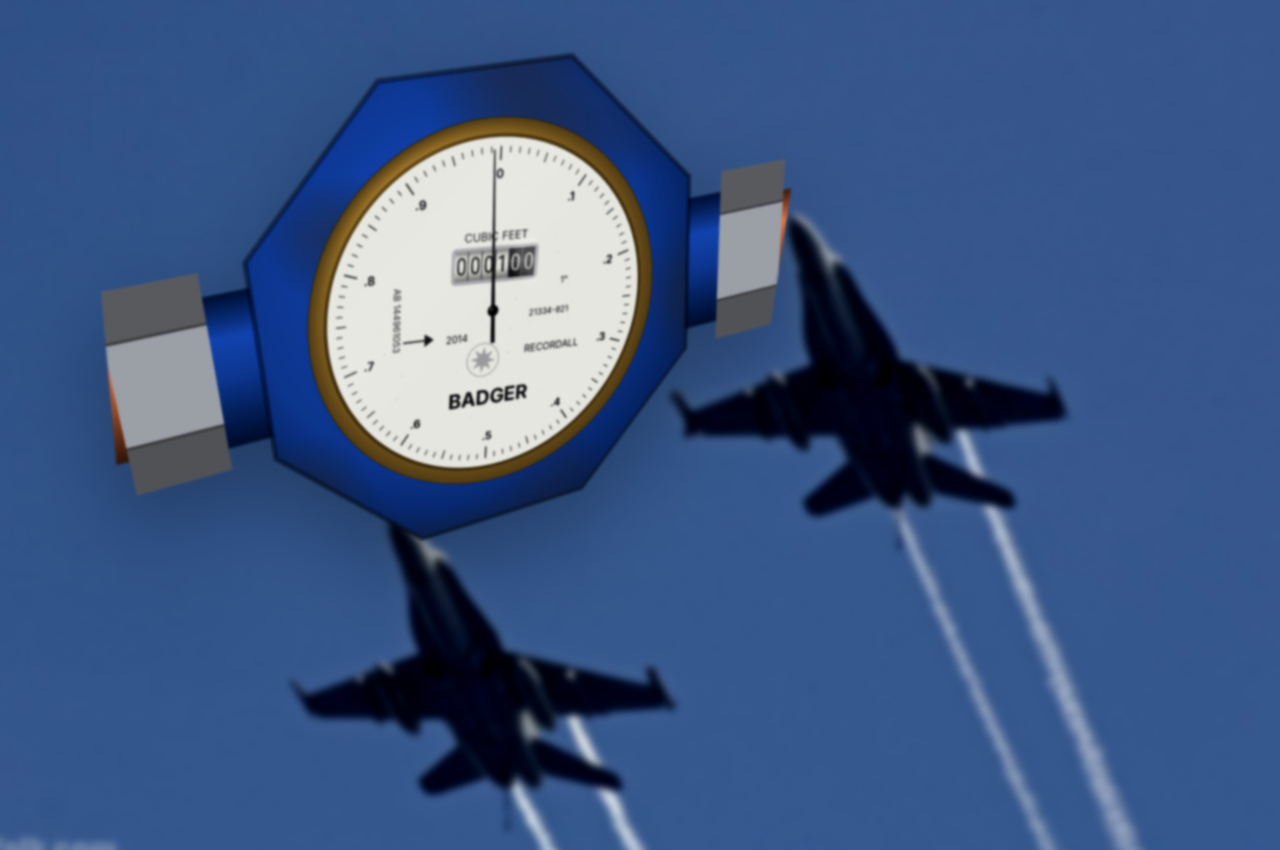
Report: 99.99 (ft³)
